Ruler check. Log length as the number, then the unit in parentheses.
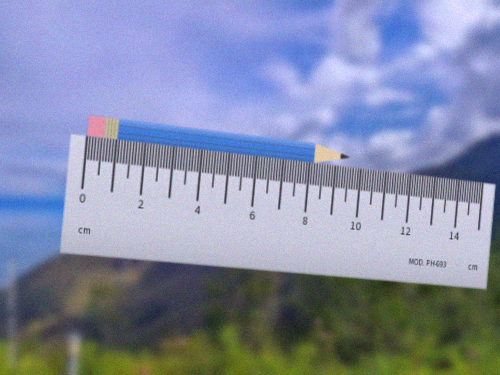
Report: 9.5 (cm)
